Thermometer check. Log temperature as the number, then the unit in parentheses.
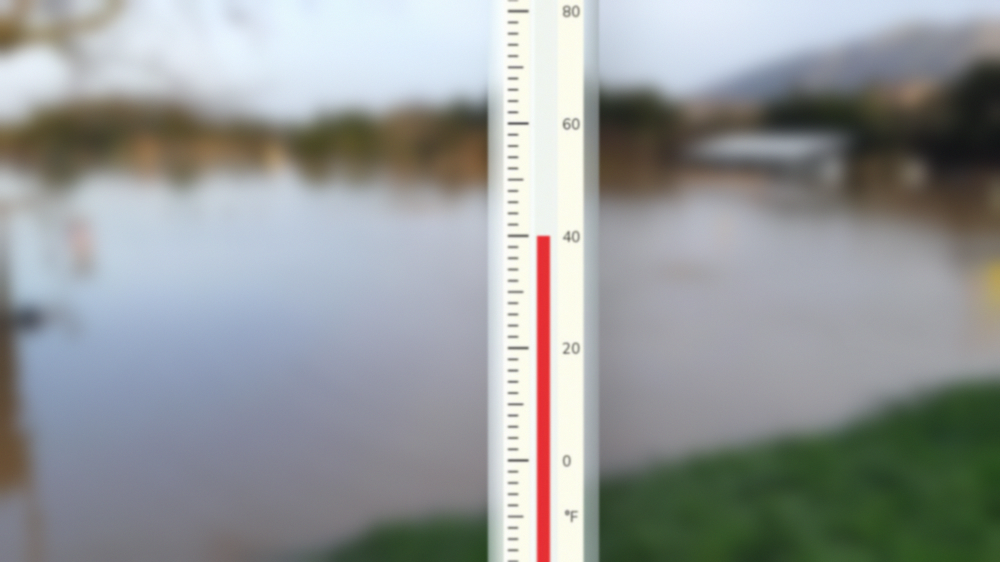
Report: 40 (°F)
